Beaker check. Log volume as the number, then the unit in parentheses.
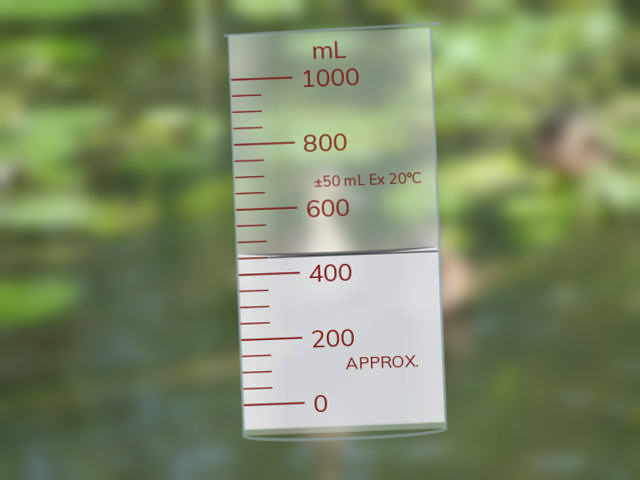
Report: 450 (mL)
